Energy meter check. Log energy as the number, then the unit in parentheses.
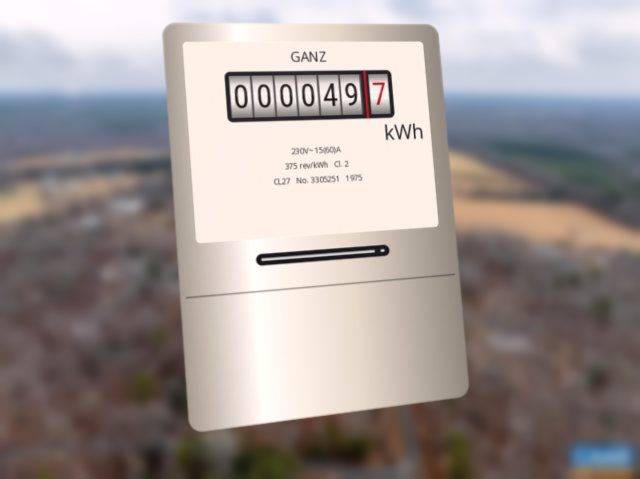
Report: 49.7 (kWh)
